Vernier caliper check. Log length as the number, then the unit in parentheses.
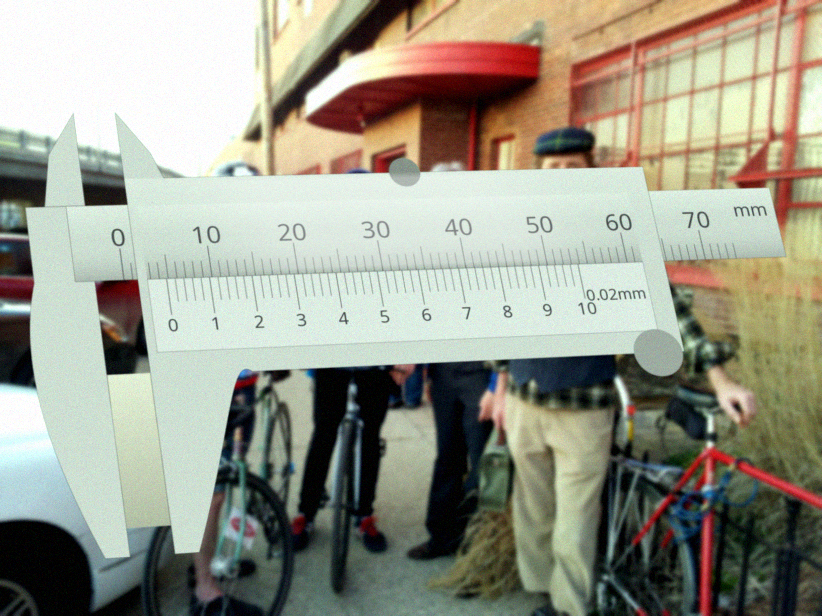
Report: 4.8 (mm)
